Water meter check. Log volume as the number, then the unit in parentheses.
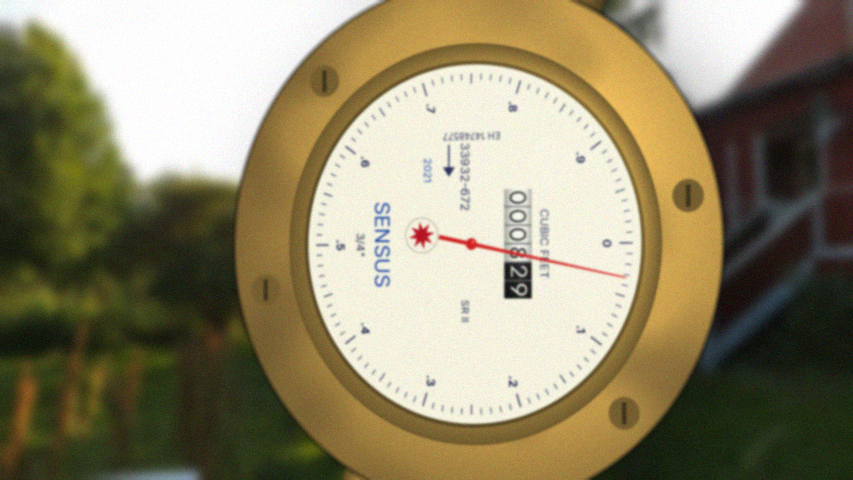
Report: 829.03 (ft³)
